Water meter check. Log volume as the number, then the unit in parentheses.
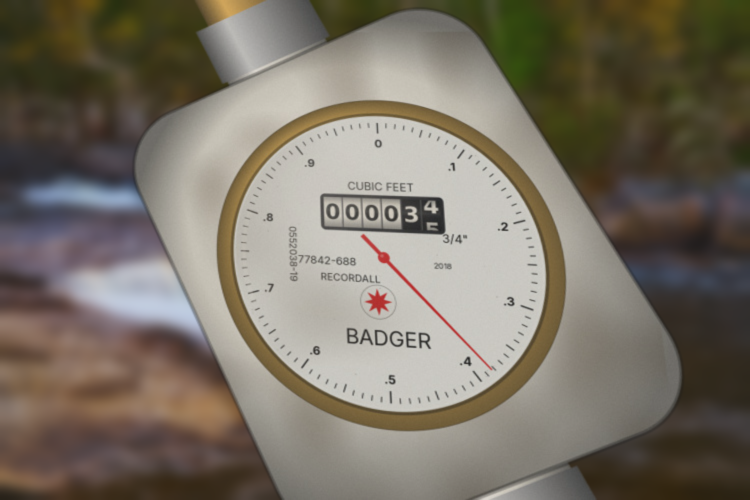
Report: 34.38 (ft³)
